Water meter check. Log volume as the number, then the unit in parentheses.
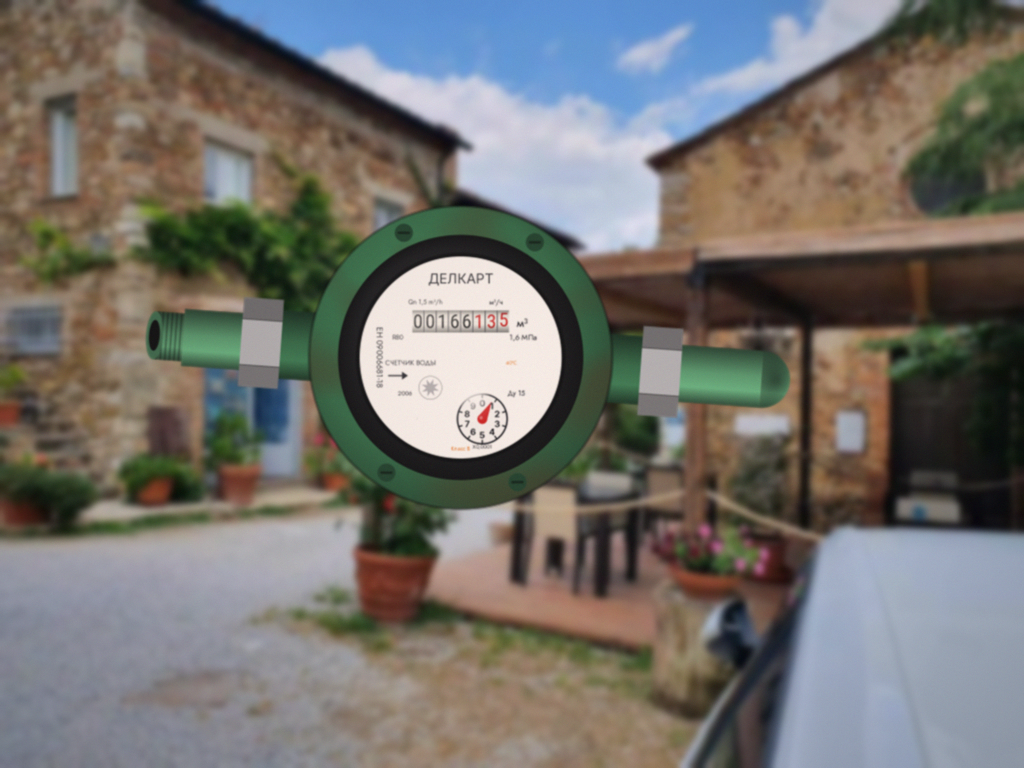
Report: 166.1350 (m³)
